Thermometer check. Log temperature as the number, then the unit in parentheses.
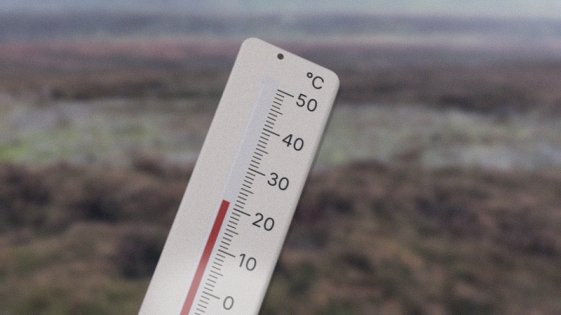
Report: 21 (°C)
